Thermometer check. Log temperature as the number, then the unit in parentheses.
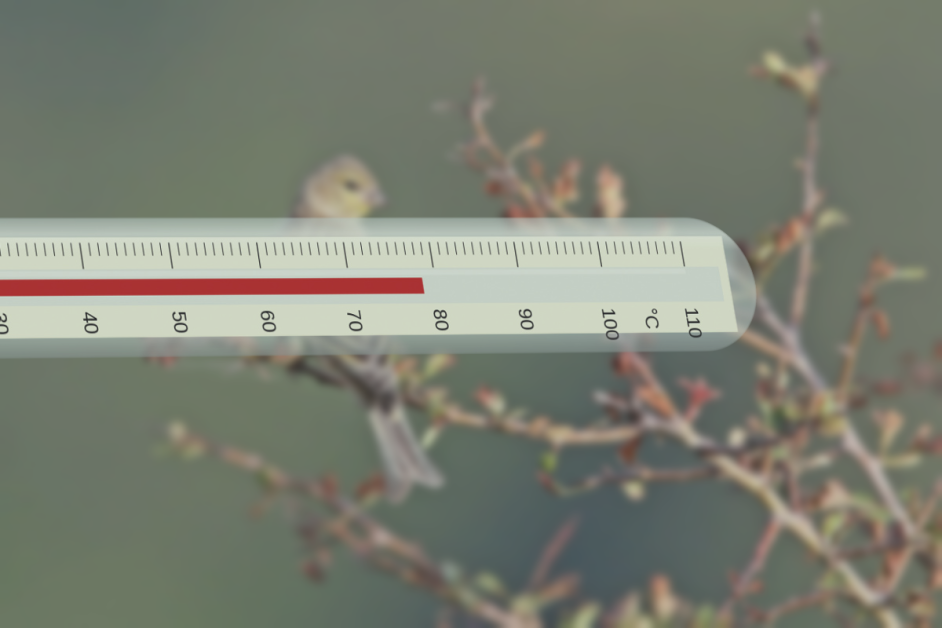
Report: 78.5 (°C)
